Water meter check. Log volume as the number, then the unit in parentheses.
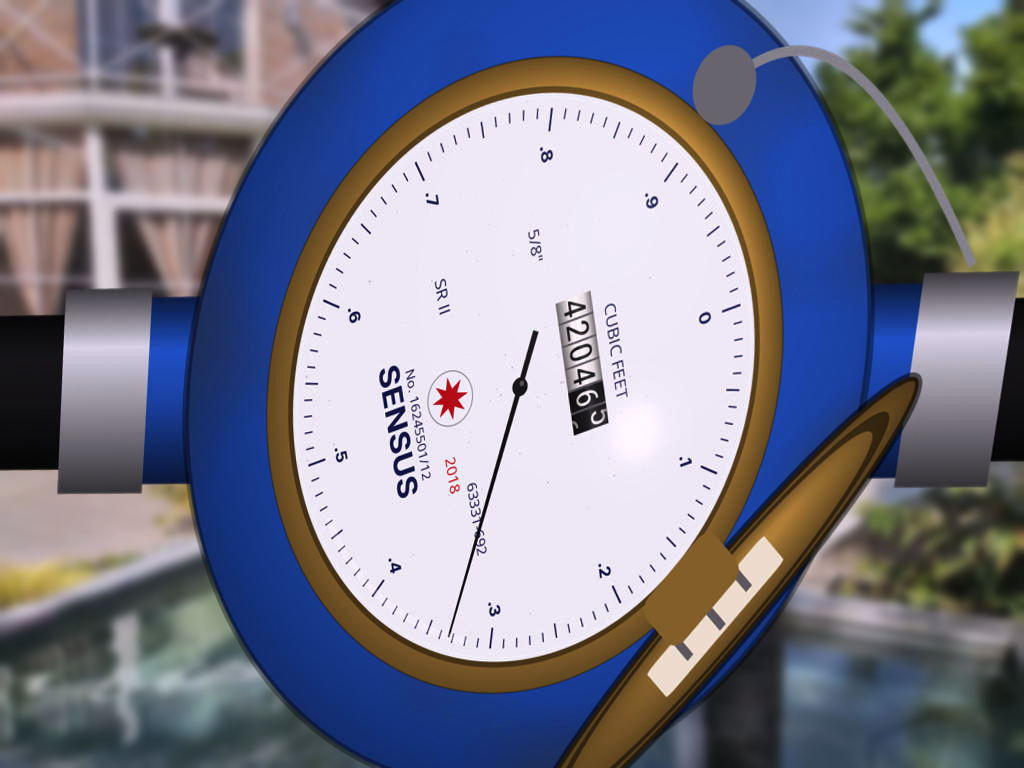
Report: 420465.33 (ft³)
